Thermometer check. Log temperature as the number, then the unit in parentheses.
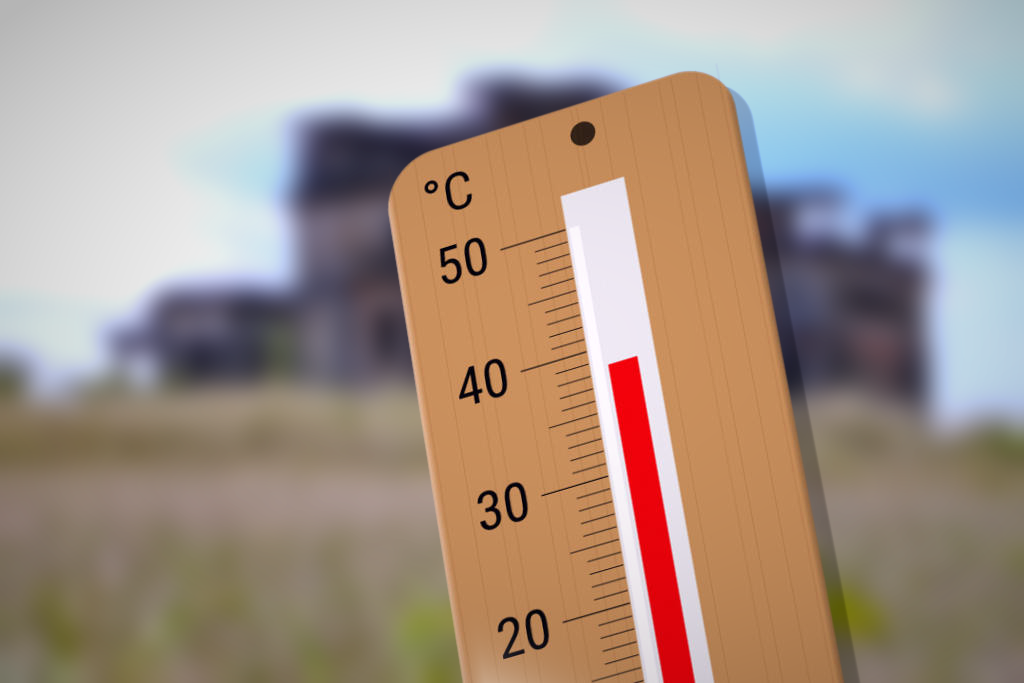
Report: 38.5 (°C)
